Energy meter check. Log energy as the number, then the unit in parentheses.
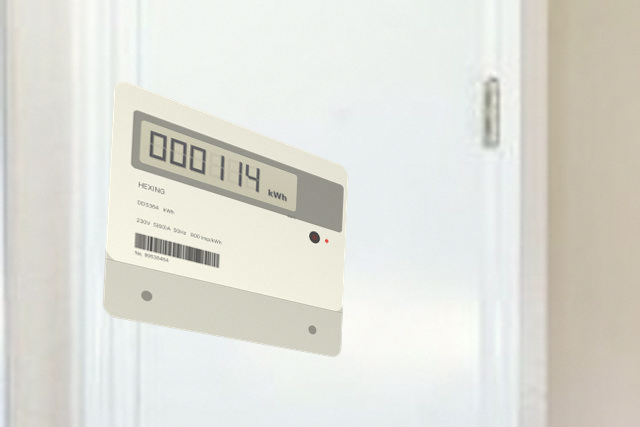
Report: 114 (kWh)
